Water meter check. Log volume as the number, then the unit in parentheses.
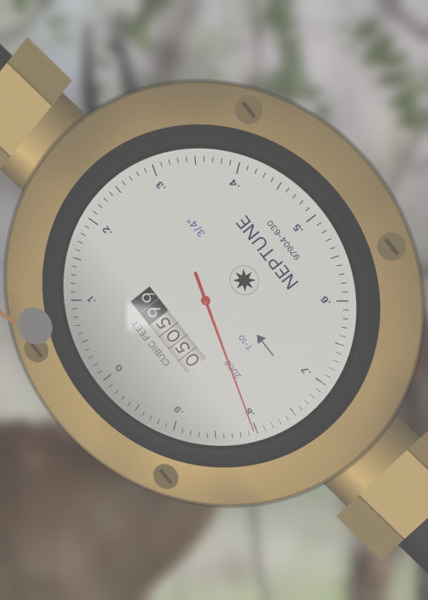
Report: 50598.80 (ft³)
